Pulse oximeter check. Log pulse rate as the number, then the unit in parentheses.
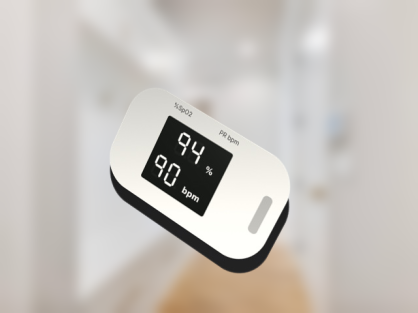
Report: 90 (bpm)
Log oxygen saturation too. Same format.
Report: 94 (%)
